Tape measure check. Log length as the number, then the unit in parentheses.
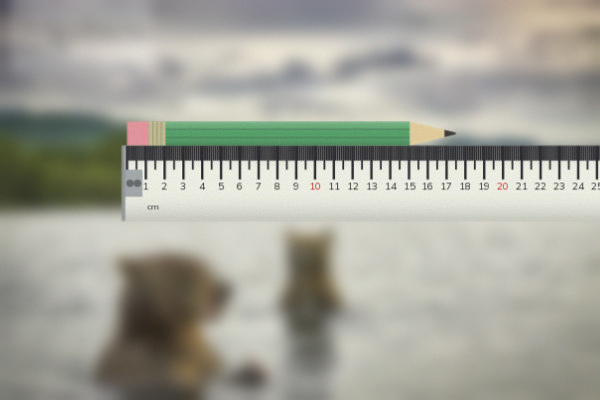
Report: 17.5 (cm)
